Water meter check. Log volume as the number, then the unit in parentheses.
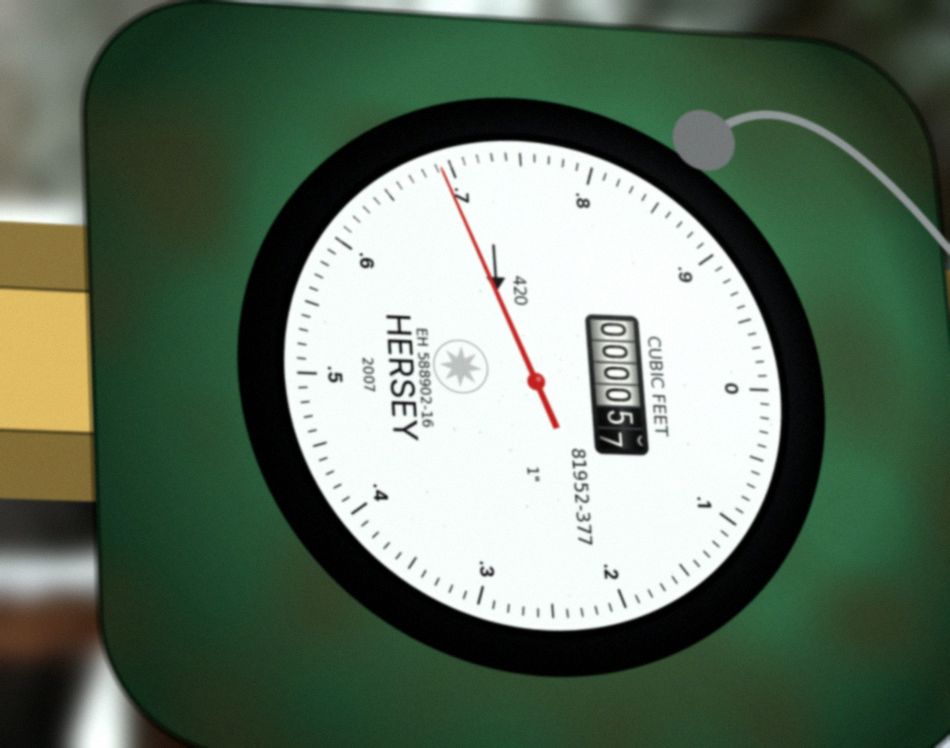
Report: 56.69 (ft³)
